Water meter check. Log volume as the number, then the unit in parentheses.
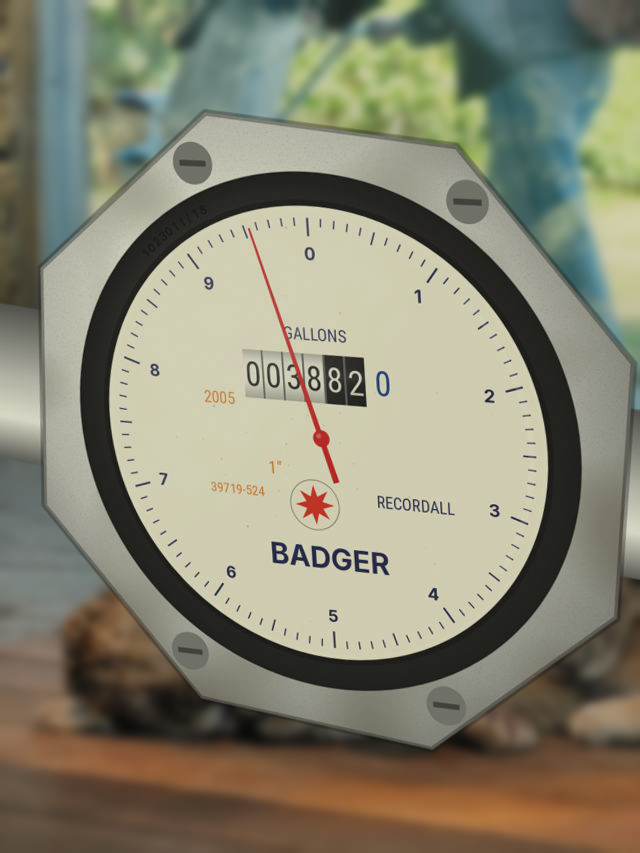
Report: 38819.5 (gal)
